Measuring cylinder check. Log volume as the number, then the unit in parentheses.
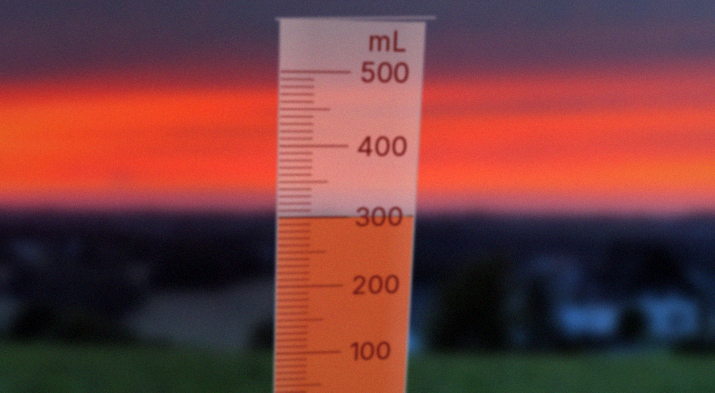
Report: 300 (mL)
